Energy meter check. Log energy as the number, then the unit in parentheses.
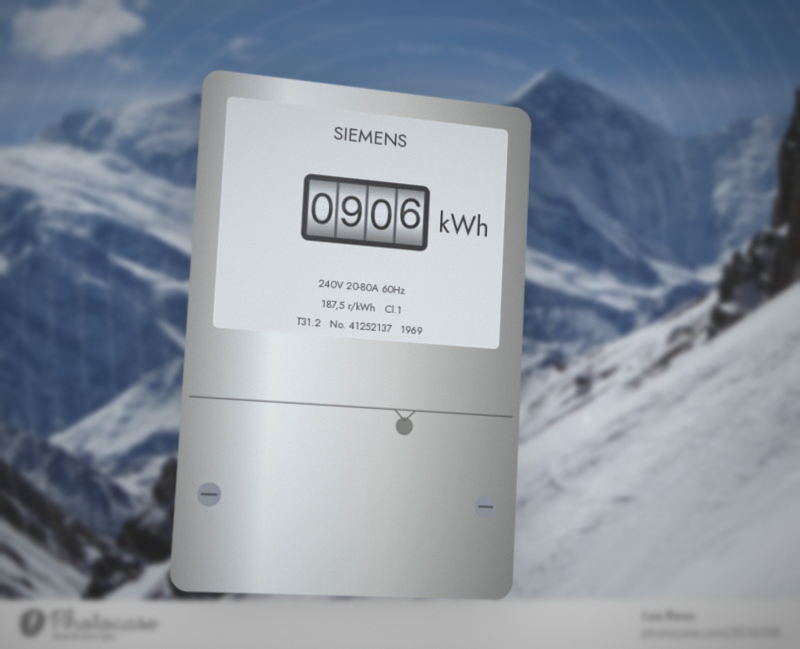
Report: 906 (kWh)
